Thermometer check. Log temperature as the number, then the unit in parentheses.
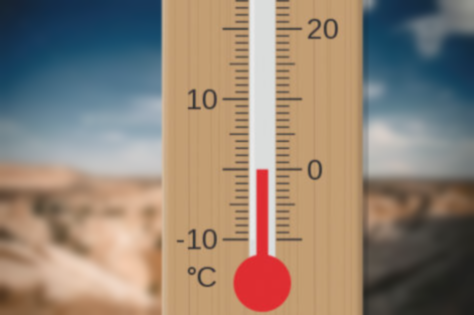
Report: 0 (°C)
